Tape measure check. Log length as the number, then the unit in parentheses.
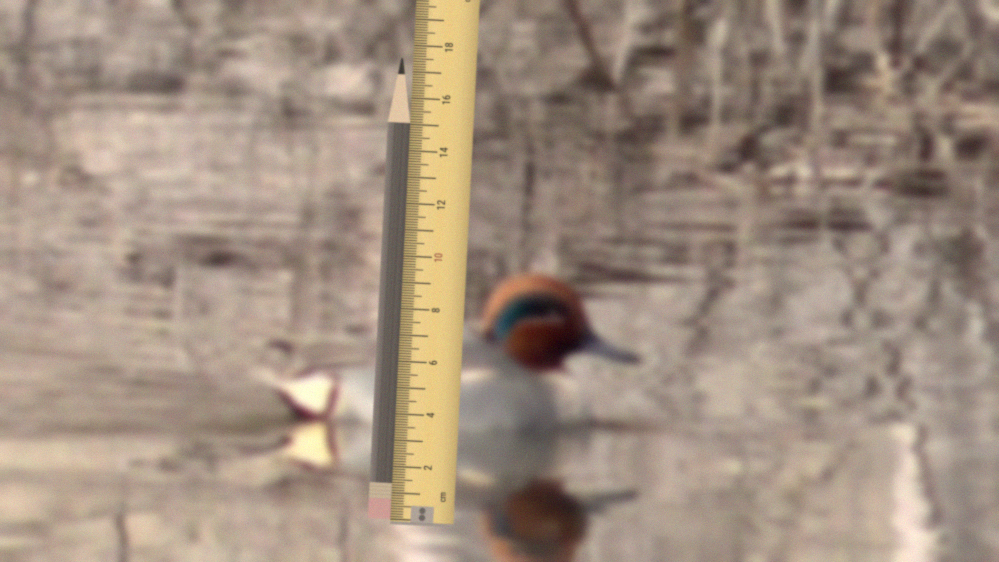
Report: 17.5 (cm)
